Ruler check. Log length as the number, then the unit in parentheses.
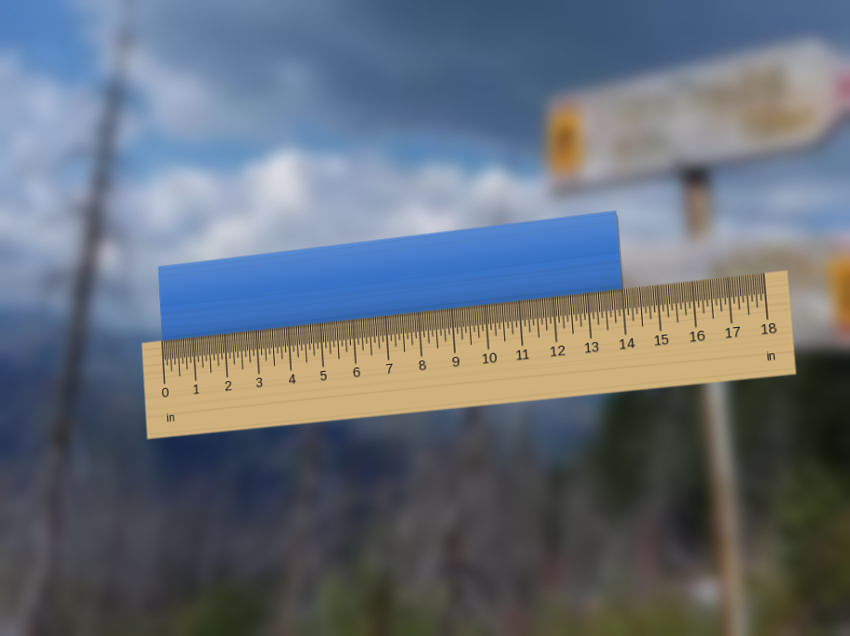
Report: 14 (in)
